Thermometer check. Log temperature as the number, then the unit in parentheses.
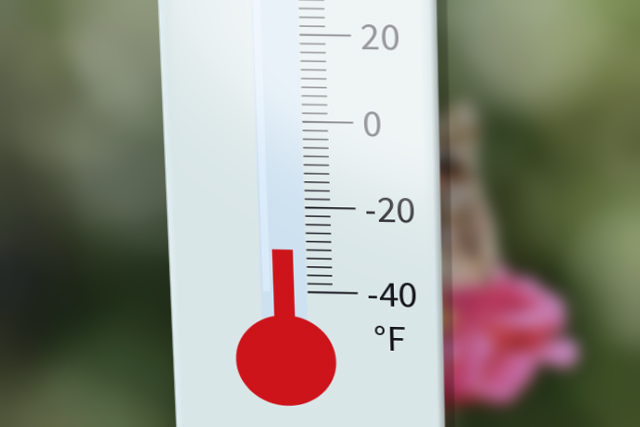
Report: -30 (°F)
